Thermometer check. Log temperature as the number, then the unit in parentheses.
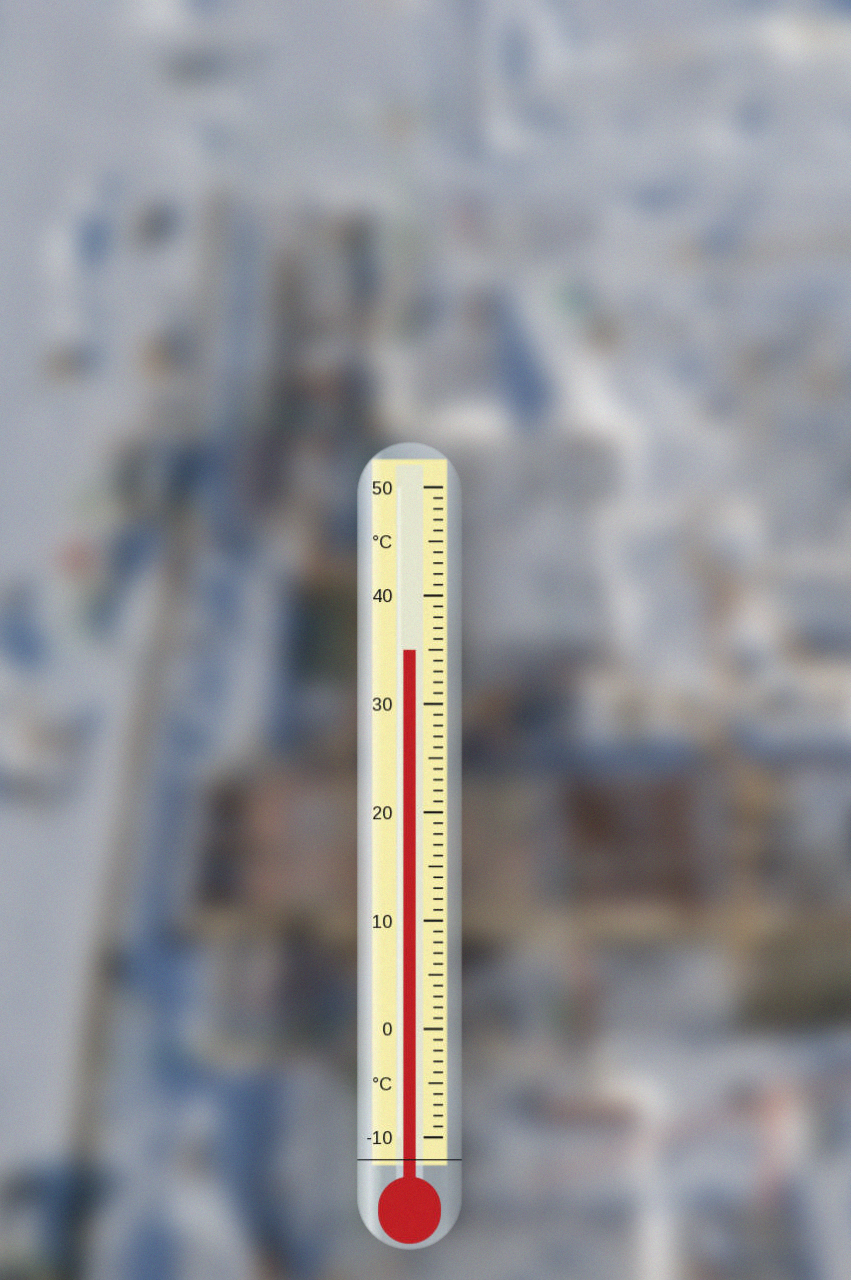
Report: 35 (°C)
